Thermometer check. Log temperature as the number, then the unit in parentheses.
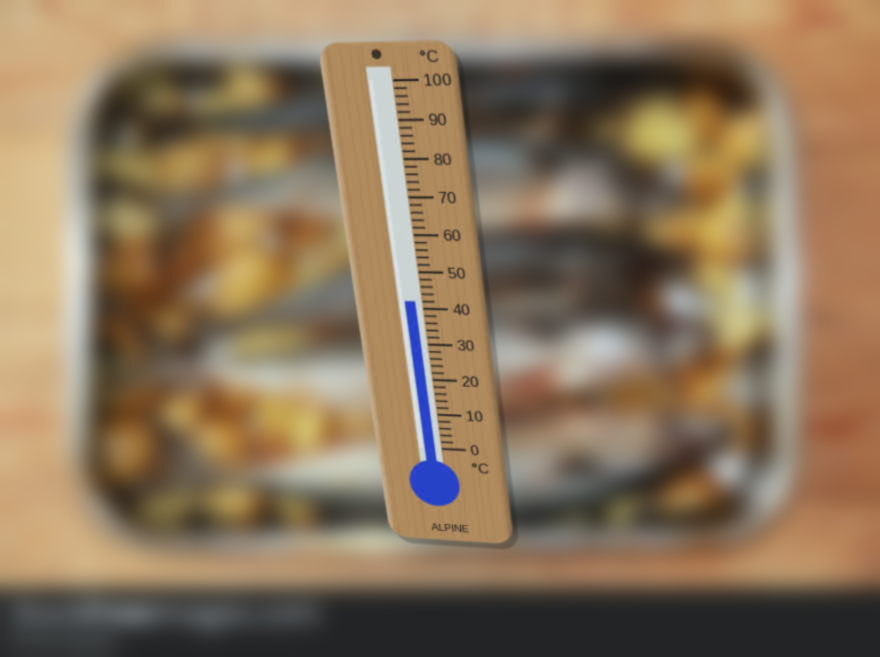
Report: 42 (°C)
